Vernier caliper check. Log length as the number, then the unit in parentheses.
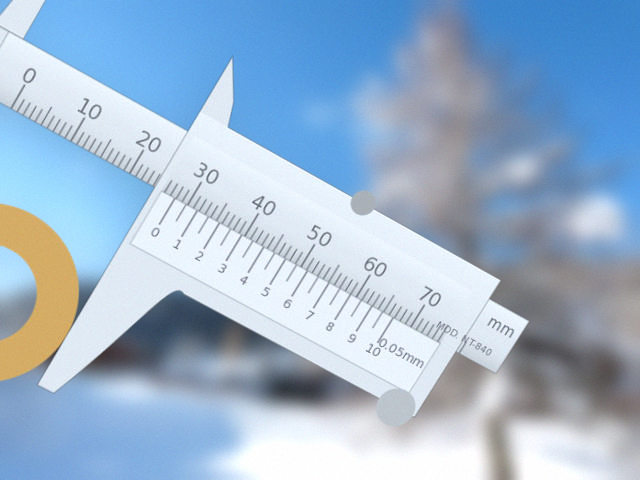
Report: 27.8 (mm)
